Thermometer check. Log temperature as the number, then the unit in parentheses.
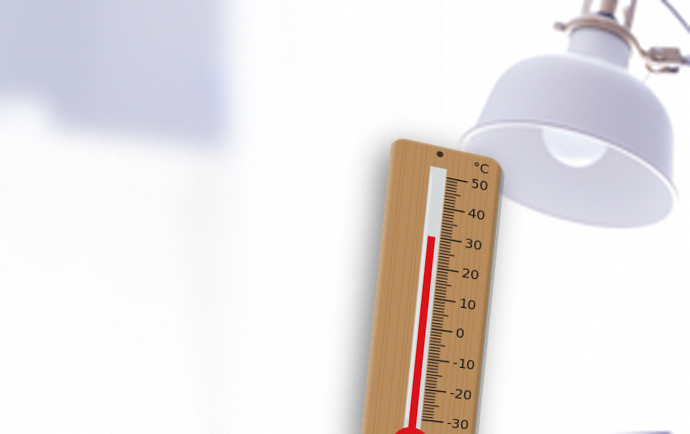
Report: 30 (°C)
